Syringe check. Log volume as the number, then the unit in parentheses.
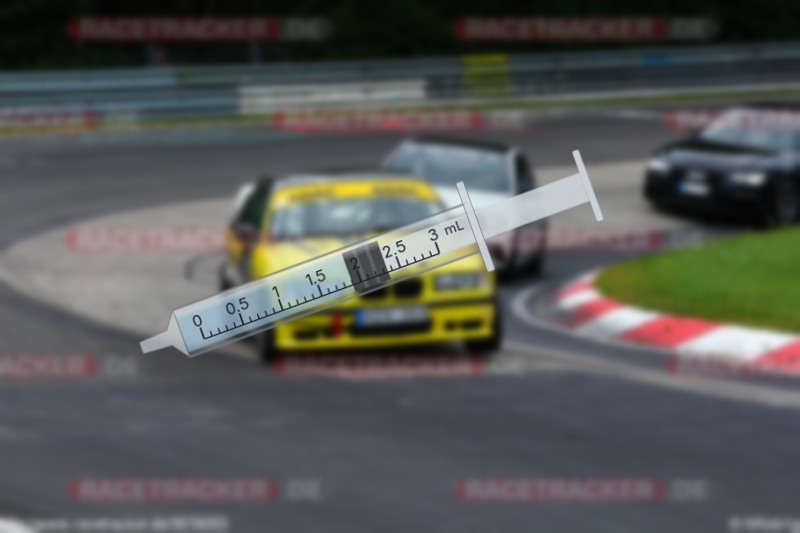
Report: 1.9 (mL)
